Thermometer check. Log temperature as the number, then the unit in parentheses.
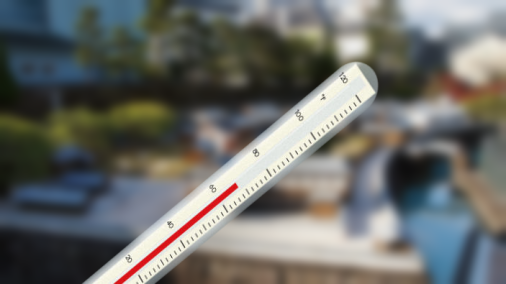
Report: 68 (°F)
